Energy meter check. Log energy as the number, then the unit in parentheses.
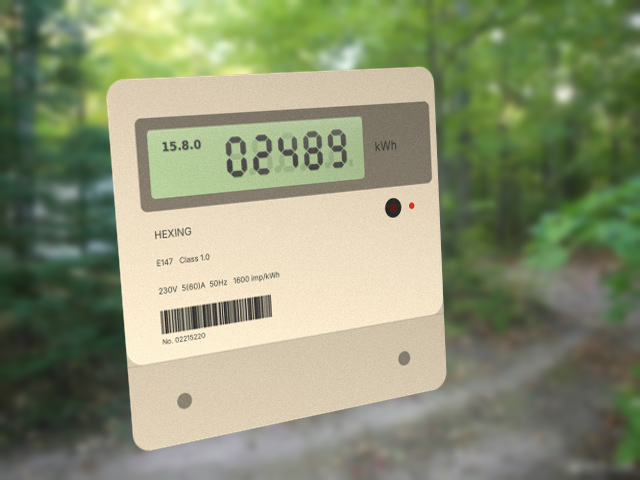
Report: 2489 (kWh)
